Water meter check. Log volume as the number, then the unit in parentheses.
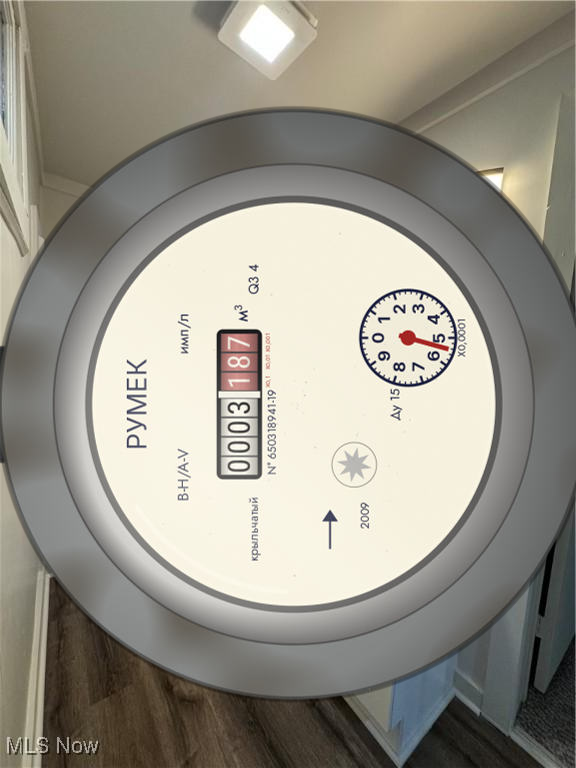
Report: 3.1875 (m³)
